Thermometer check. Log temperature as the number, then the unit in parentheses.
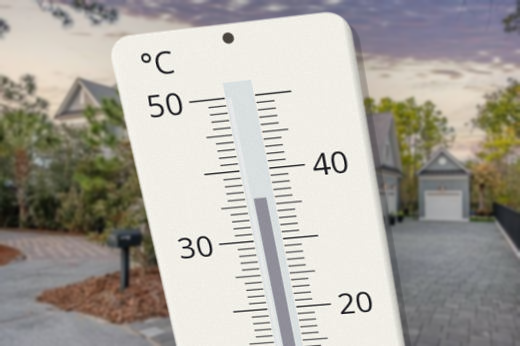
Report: 36 (°C)
